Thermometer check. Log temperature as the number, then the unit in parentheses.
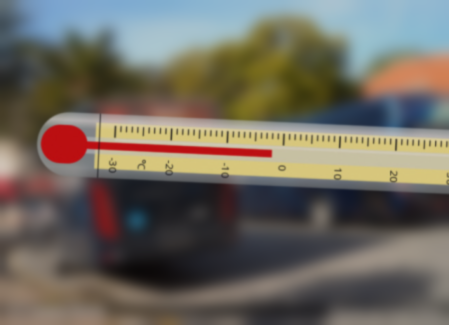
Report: -2 (°C)
